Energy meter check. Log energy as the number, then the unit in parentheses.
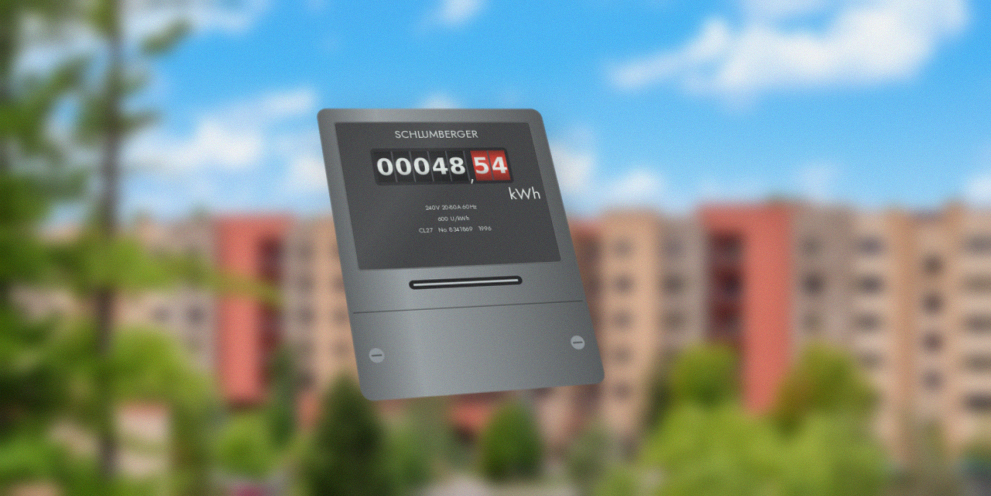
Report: 48.54 (kWh)
